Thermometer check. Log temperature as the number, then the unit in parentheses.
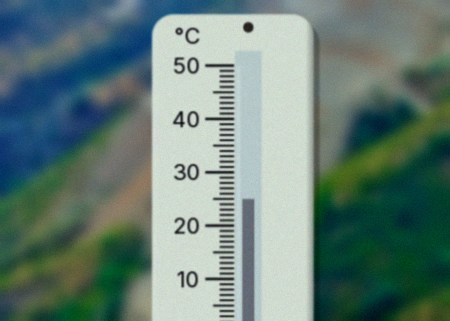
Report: 25 (°C)
